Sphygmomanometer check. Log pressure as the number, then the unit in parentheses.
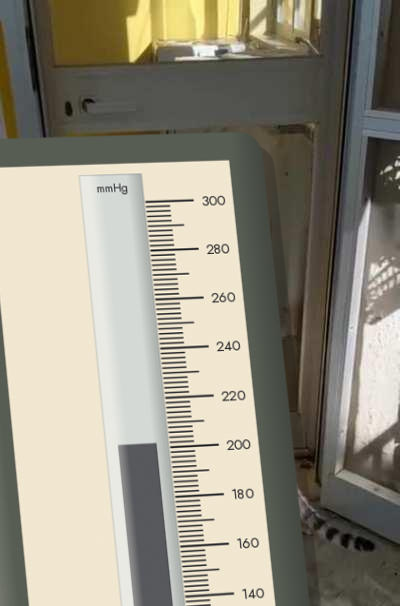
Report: 202 (mmHg)
